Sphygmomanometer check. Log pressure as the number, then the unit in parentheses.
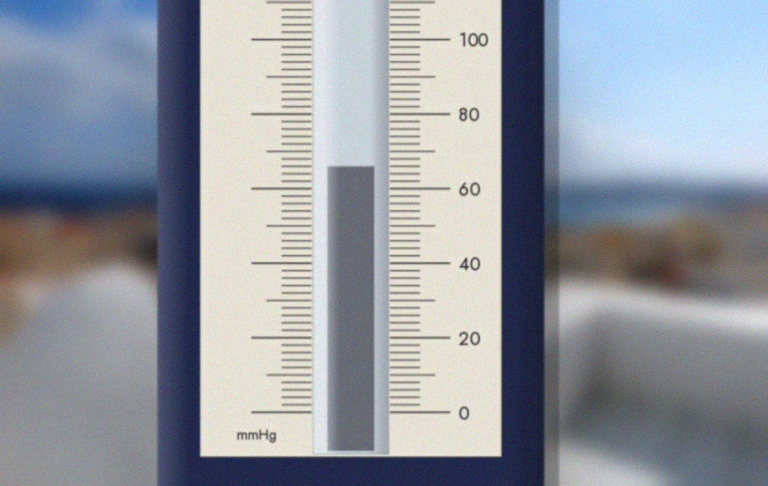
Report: 66 (mmHg)
